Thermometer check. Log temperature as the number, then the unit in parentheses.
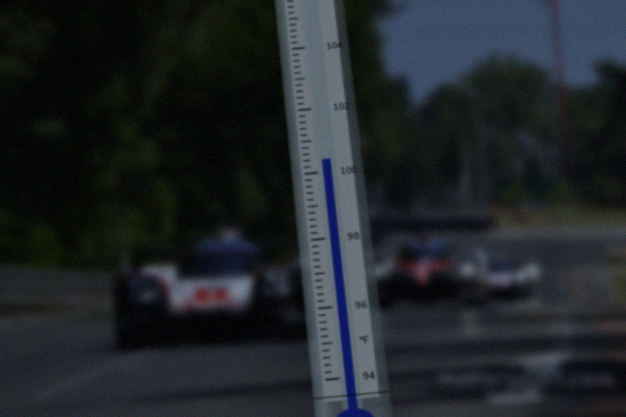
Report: 100.4 (°F)
